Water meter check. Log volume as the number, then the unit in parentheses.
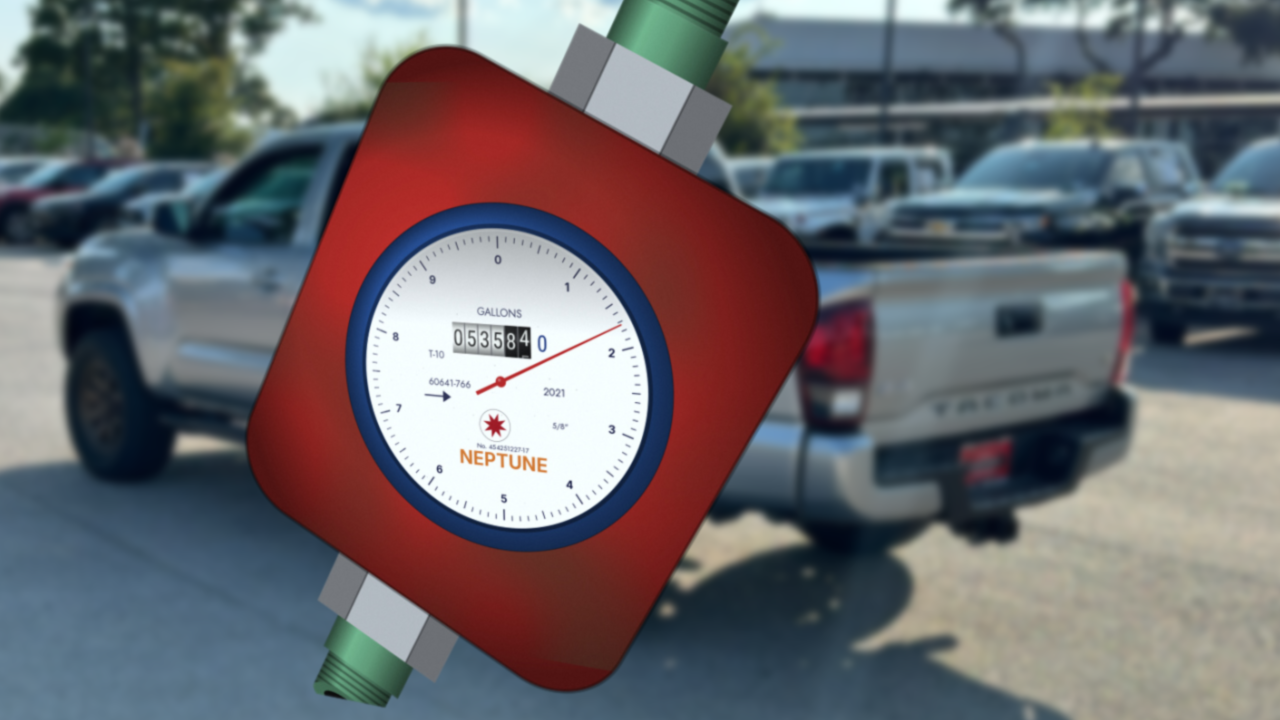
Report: 535841.7 (gal)
